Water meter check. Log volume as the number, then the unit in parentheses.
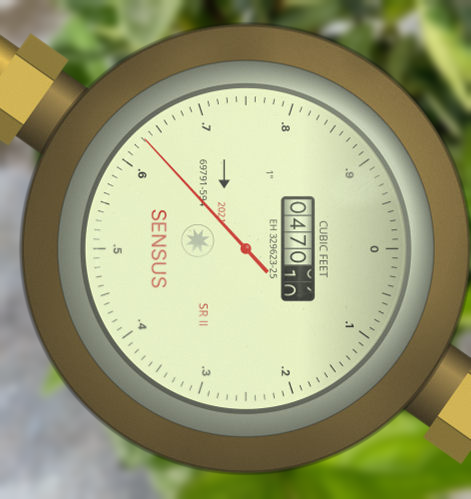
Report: 47009.63 (ft³)
